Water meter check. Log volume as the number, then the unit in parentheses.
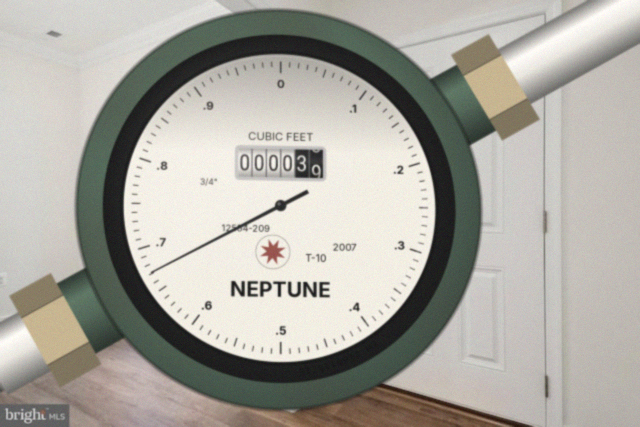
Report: 38.67 (ft³)
